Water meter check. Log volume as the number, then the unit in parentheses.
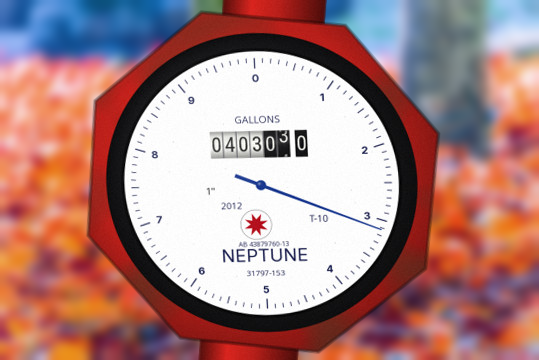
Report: 403033.1 (gal)
